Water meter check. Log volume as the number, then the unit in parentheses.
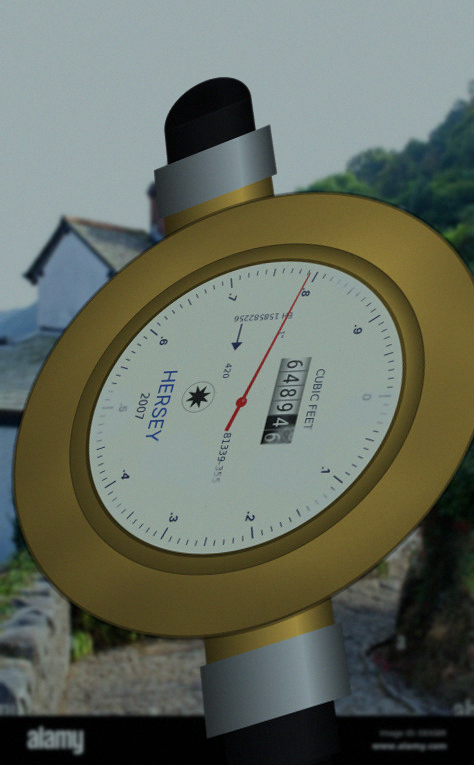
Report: 648945.79 (ft³)
